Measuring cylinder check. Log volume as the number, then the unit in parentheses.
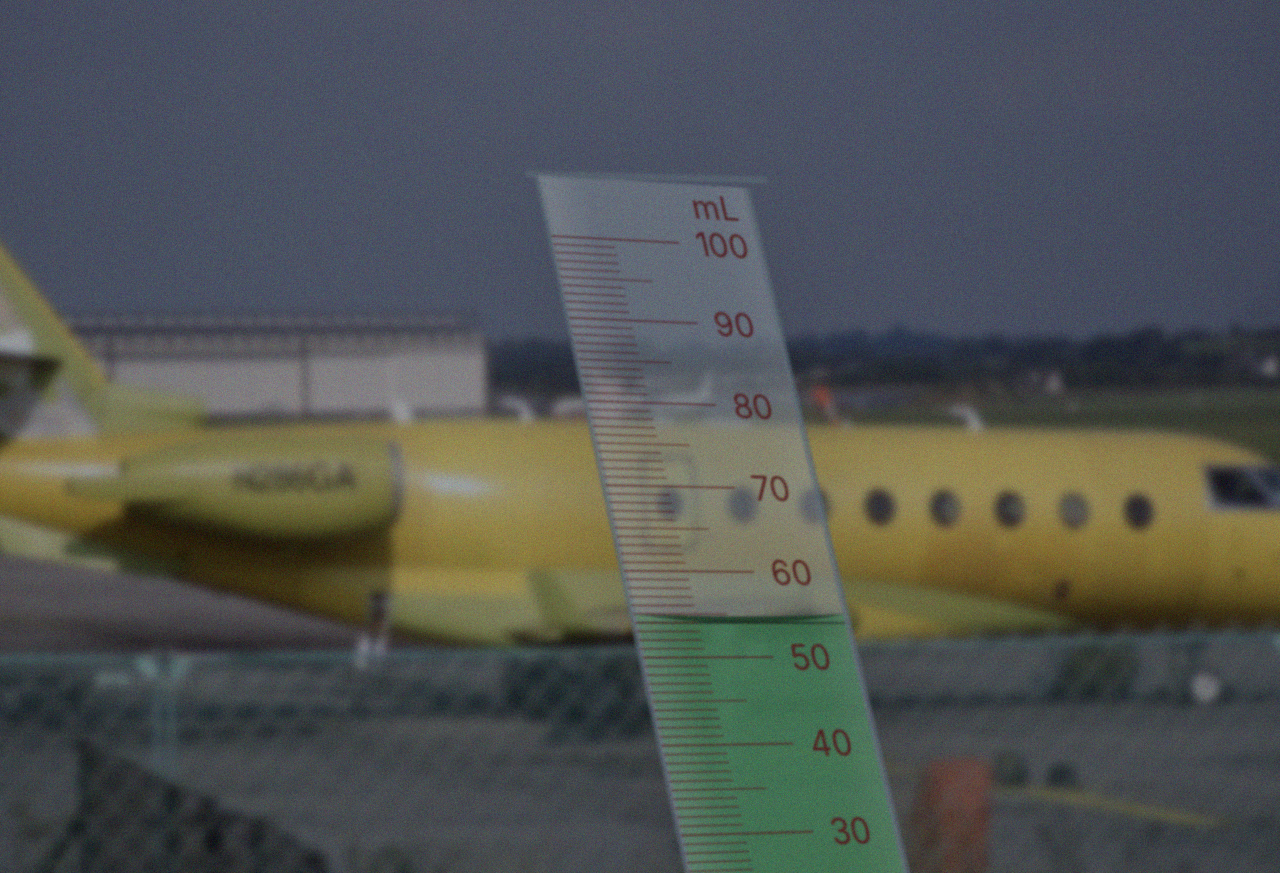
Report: 54 (mL)
